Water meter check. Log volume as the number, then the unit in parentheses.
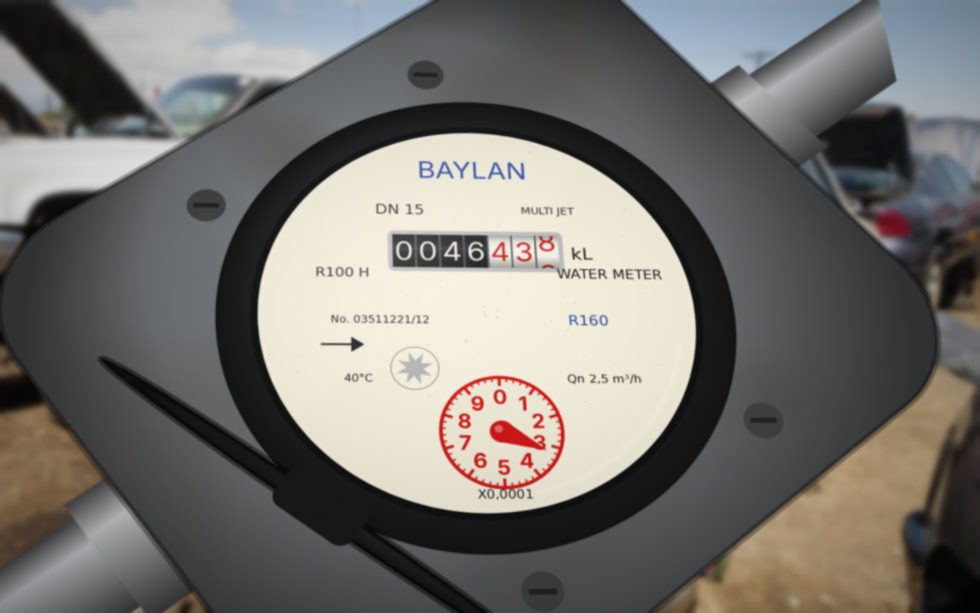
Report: 46.4383 (kL)
